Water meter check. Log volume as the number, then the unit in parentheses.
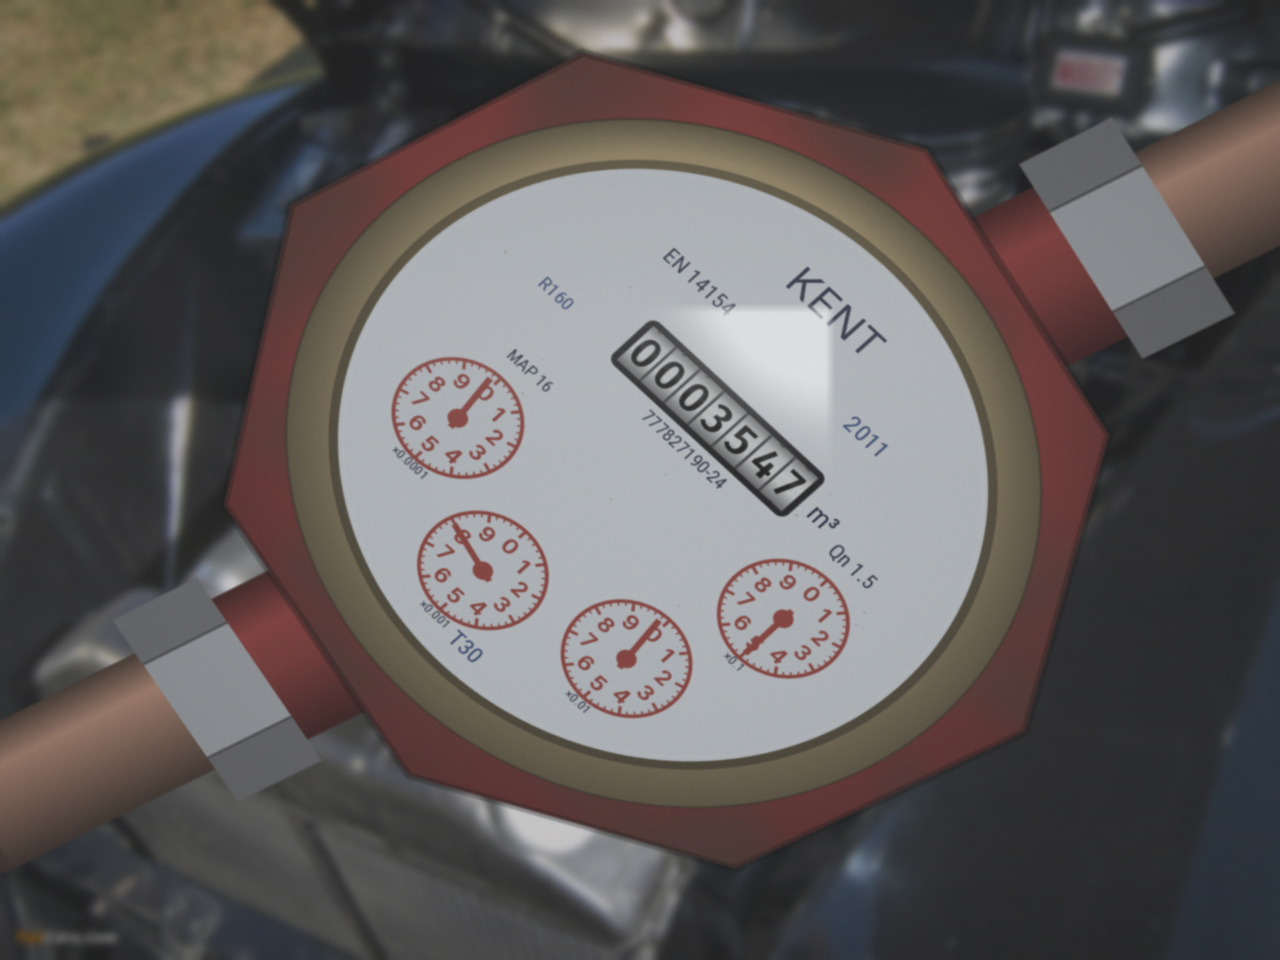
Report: 3547.4979 (m³)
